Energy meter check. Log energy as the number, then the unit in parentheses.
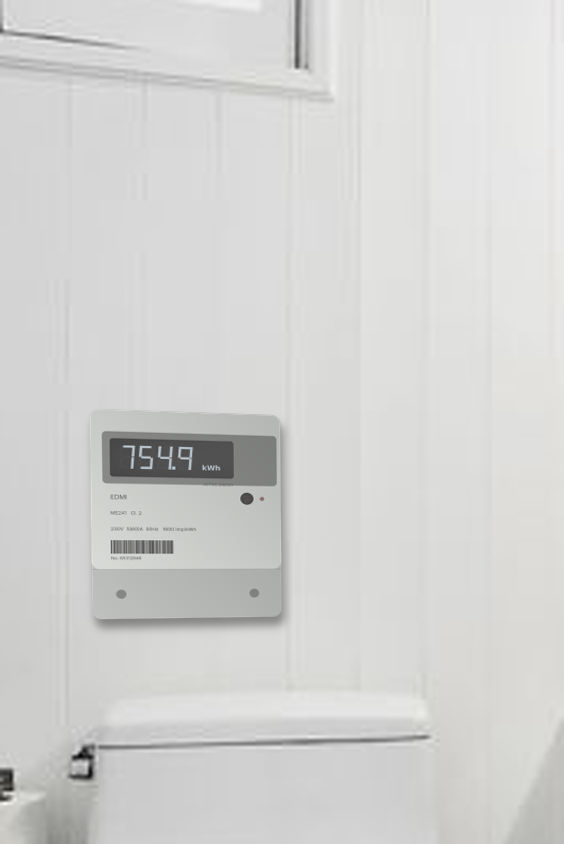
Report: 754.9 (kWh)
